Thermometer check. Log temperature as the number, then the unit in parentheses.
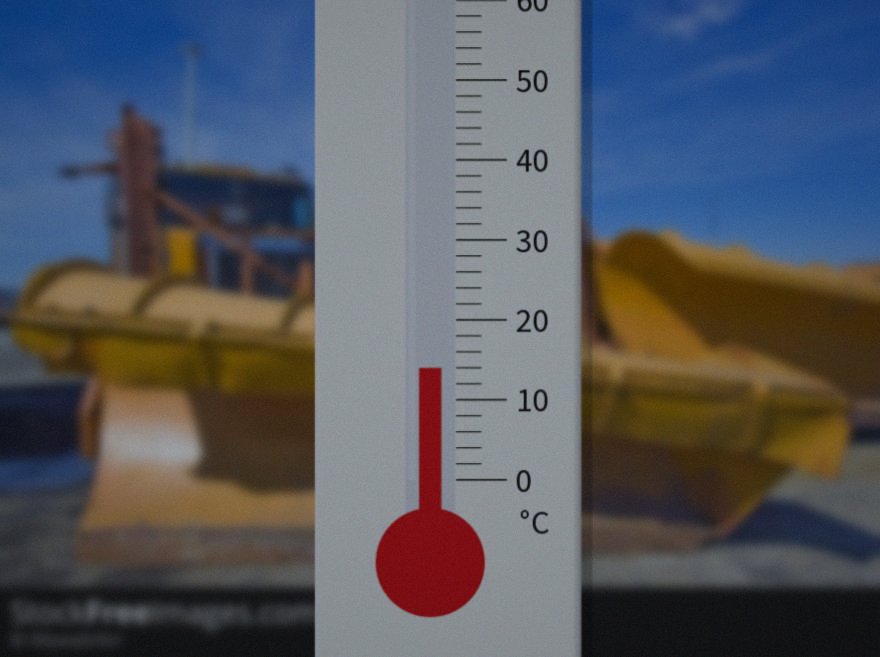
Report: 14 (°C)
